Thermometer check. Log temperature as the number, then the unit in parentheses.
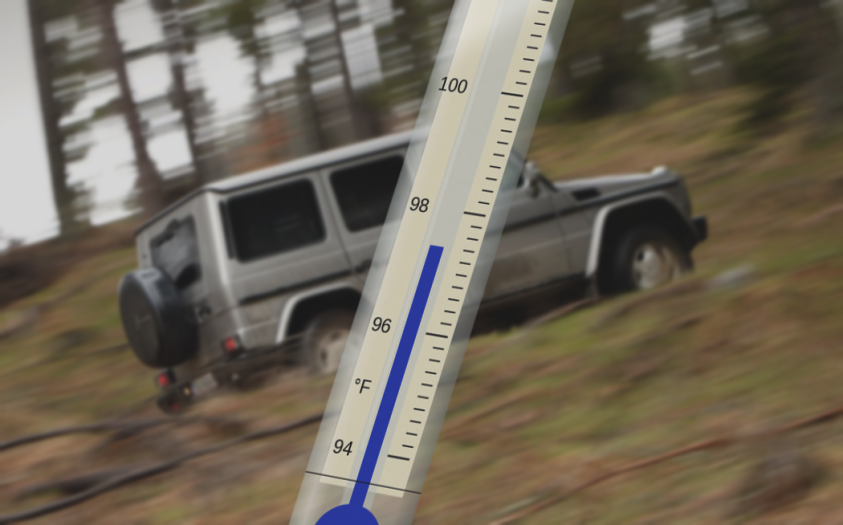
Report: 97.4 (°F)
